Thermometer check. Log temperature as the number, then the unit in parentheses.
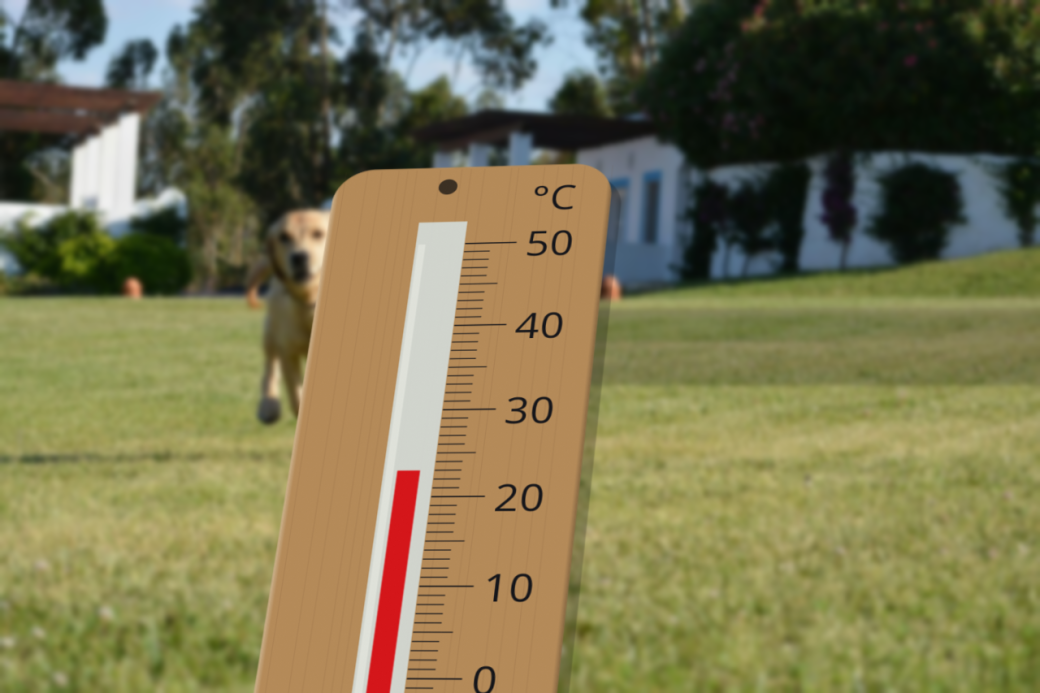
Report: 23 (°C)
